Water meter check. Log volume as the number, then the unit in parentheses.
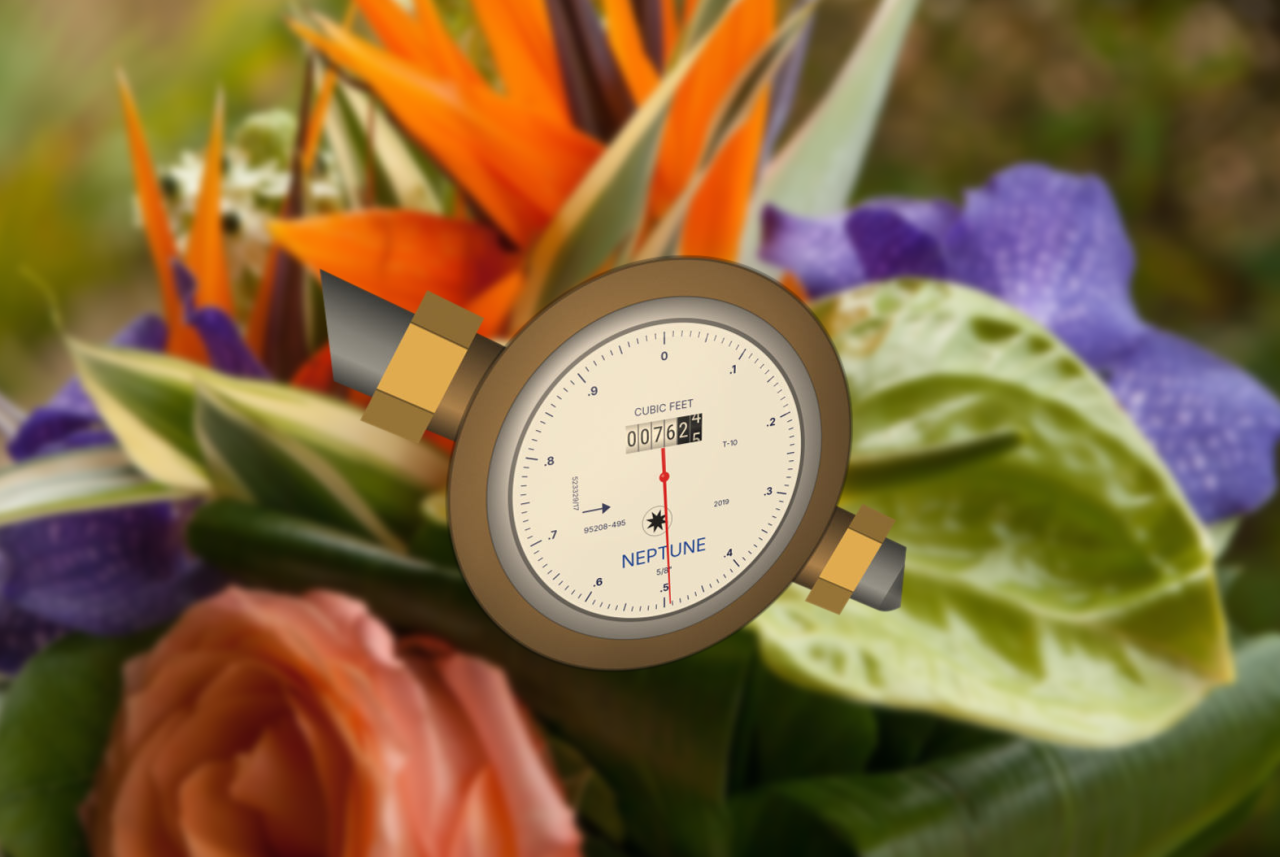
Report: 7624.49 (ft³)
